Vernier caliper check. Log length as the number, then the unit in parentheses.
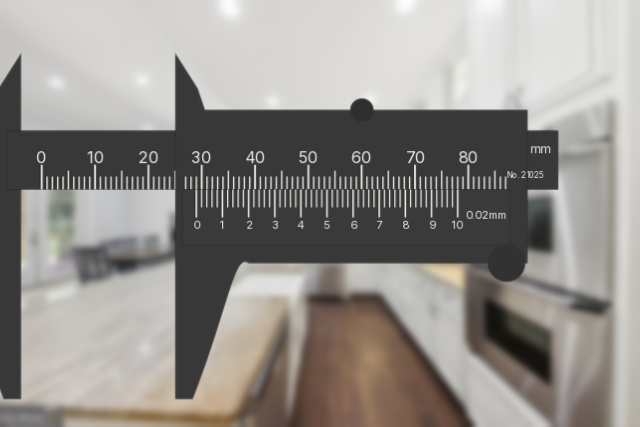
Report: 29.0 (mm)
